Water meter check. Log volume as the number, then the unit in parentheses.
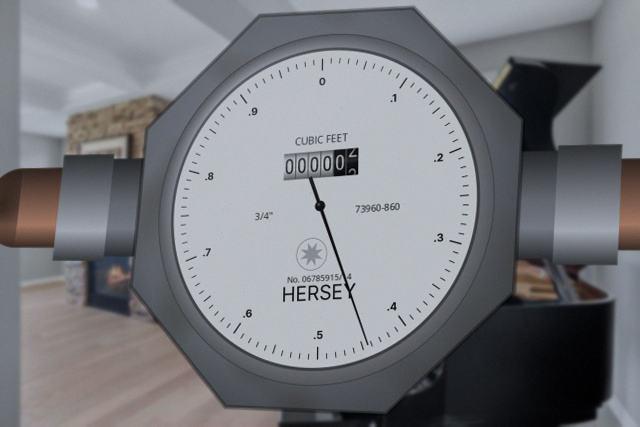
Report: 2.44 (ft³)
